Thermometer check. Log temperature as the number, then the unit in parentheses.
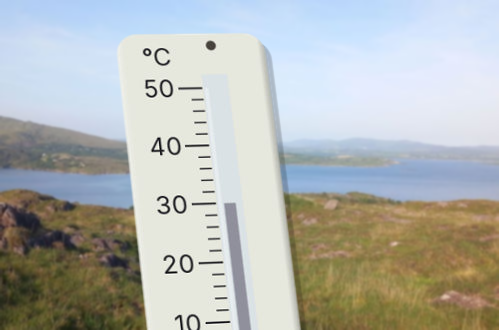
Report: 30 (°C)
